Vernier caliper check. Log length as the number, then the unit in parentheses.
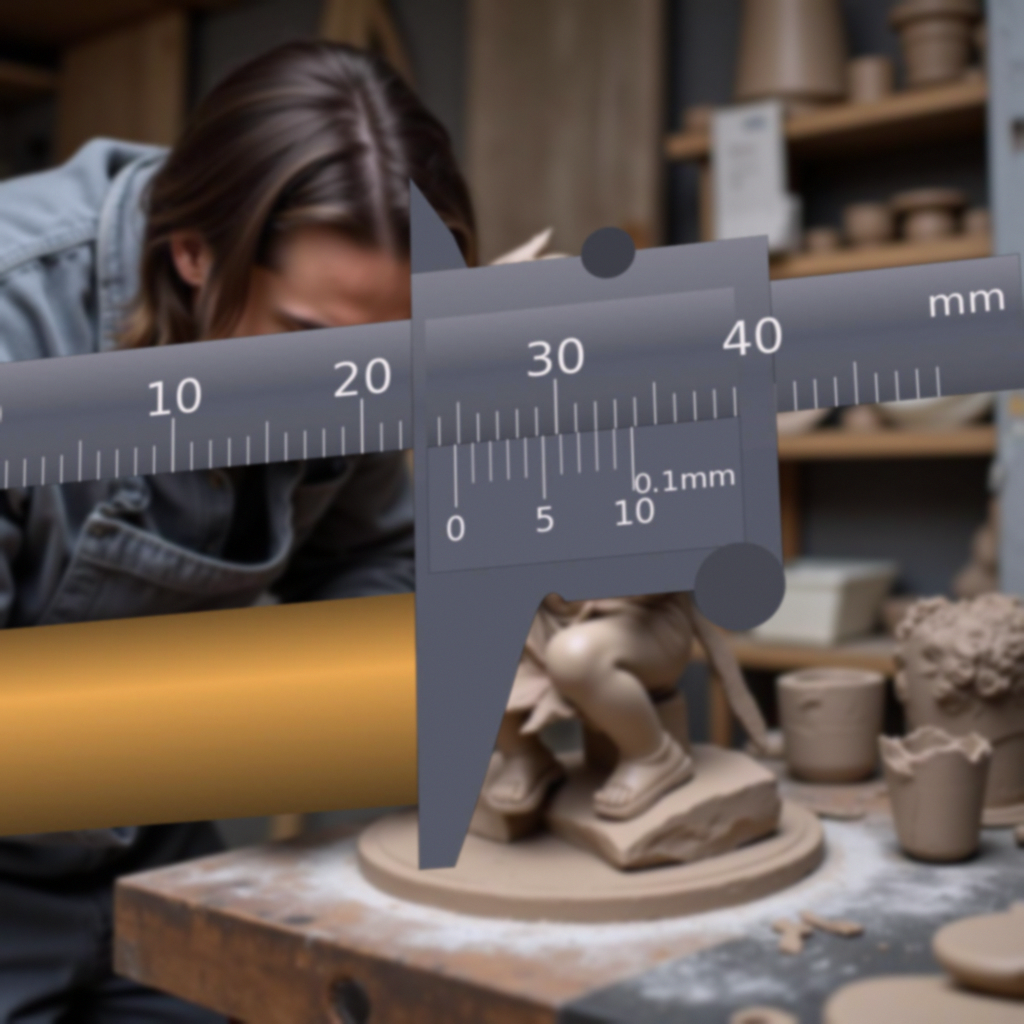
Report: 24.8 (mm)
